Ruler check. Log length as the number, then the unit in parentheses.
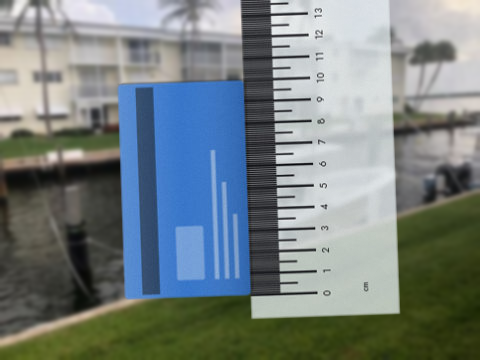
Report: 10 (cm)
